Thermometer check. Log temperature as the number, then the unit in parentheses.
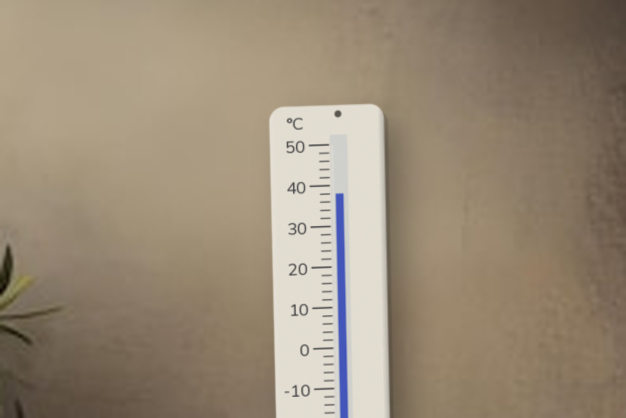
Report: 38 (°C)
